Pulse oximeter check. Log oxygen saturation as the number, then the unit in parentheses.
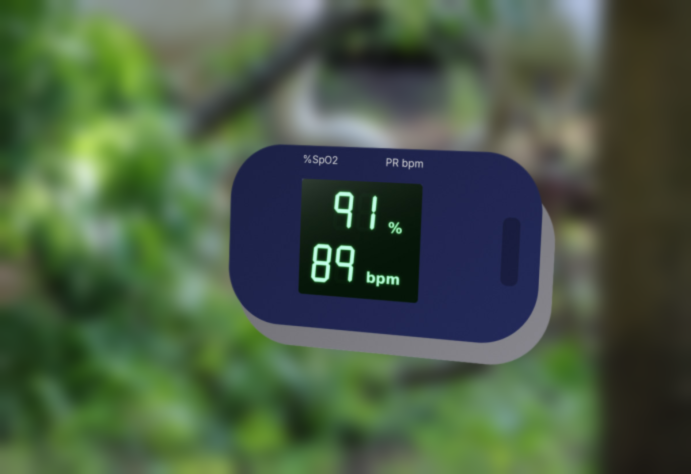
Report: 91 (%)
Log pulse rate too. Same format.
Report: 89 (bpm)
